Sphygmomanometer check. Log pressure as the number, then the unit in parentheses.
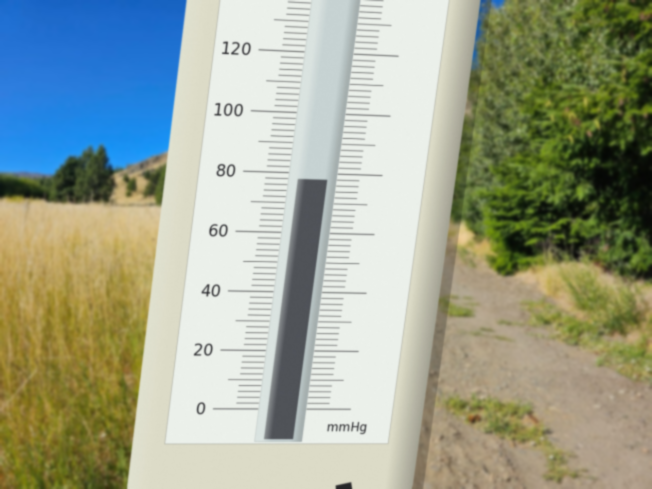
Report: 78 (mmHg)
